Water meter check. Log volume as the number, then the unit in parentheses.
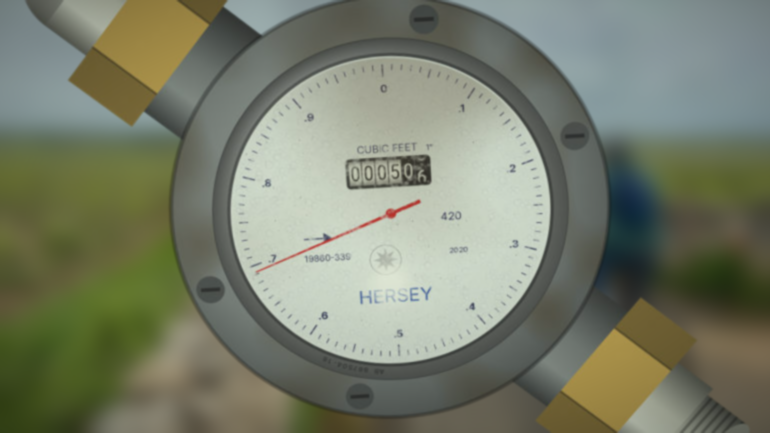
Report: 505.69 (ft³)
